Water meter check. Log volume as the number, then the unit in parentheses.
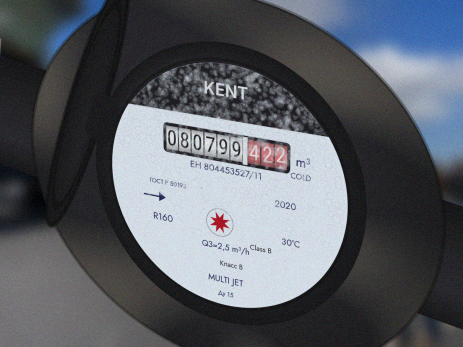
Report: 80799.422 (m³)
